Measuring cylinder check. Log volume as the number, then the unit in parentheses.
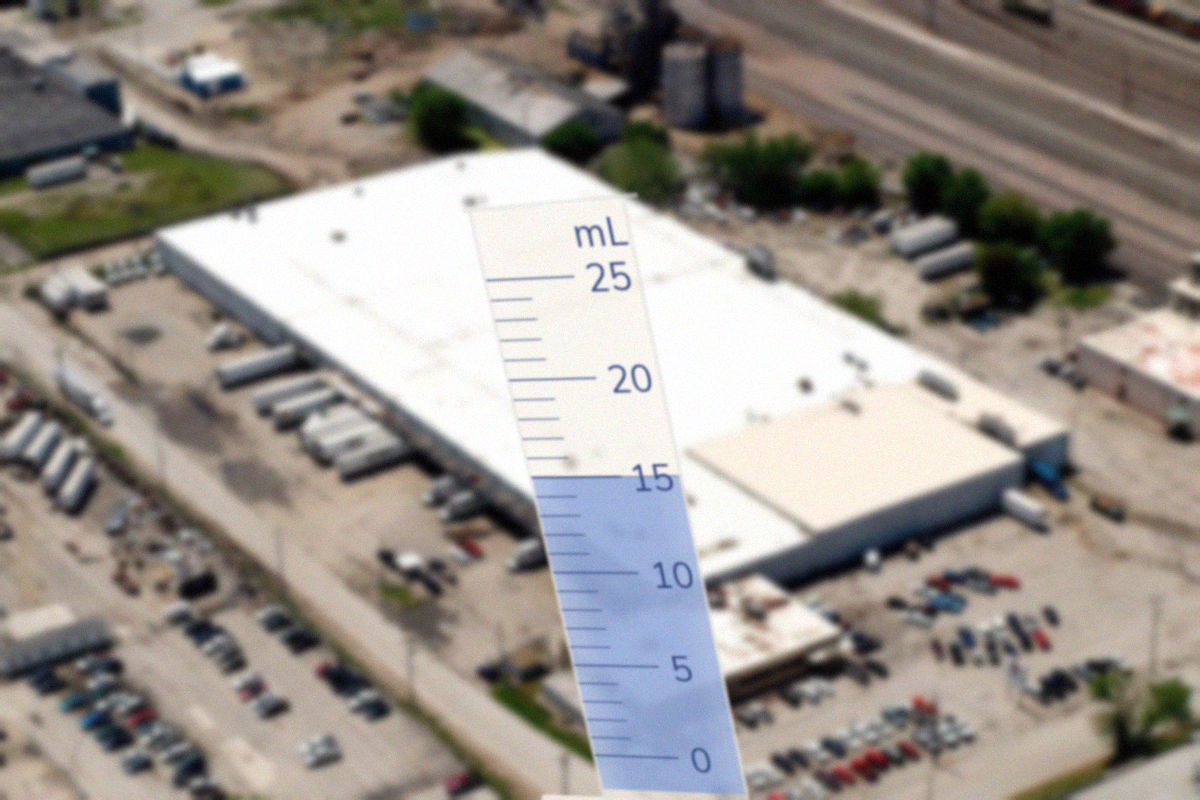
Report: 15 (mL)
